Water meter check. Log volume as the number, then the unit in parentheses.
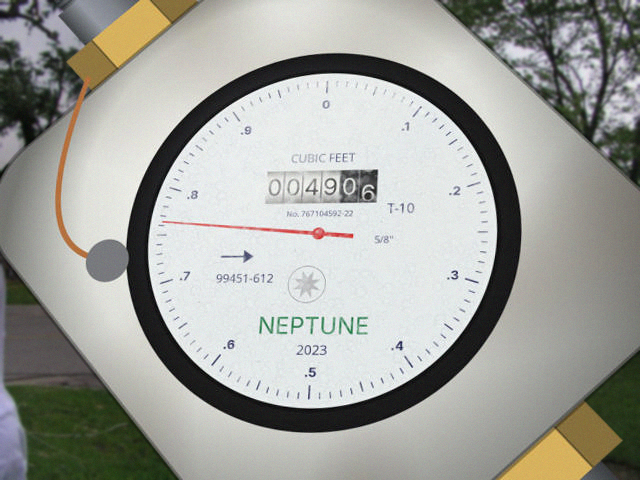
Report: 4905.76 (ft³)
